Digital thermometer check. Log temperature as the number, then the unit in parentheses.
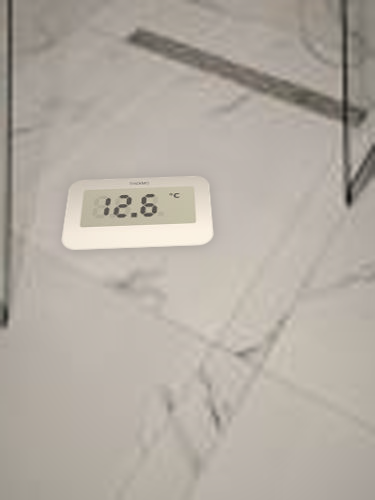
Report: 12.6 (°C)
